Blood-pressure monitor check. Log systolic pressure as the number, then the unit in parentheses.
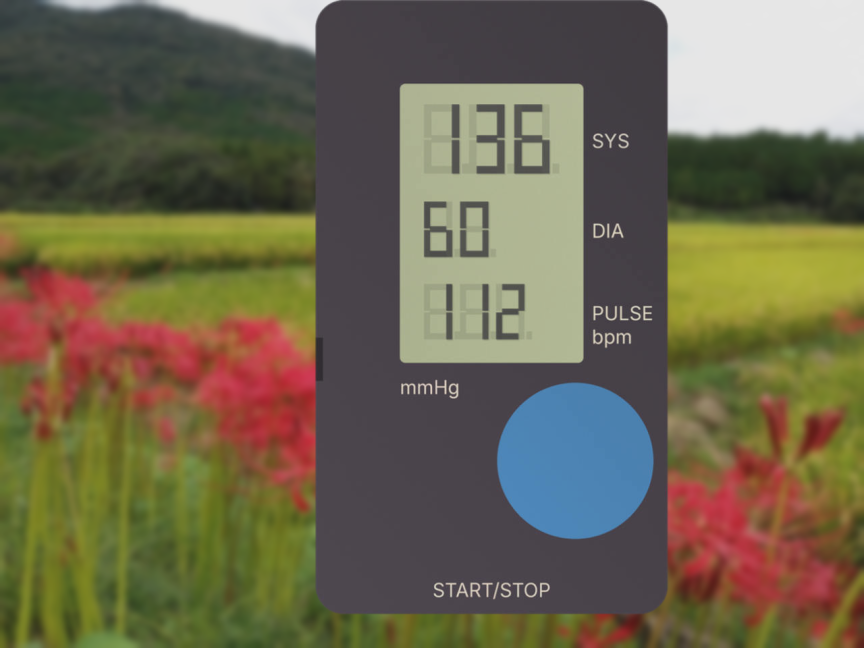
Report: 136 (mmHg)
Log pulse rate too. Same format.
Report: 112 (bpm)
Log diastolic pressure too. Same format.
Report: 60 (mmHg)
